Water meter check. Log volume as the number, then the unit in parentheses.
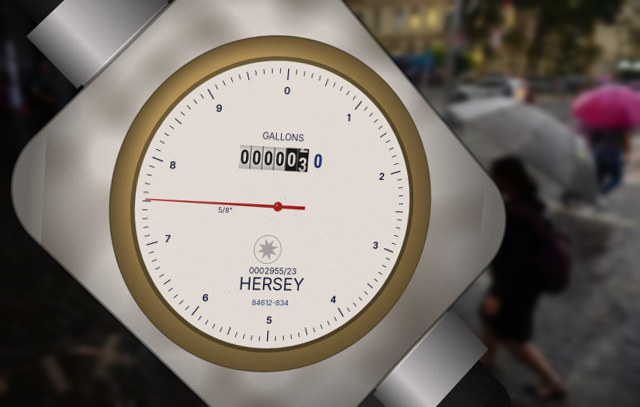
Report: 27.5 (gal)
